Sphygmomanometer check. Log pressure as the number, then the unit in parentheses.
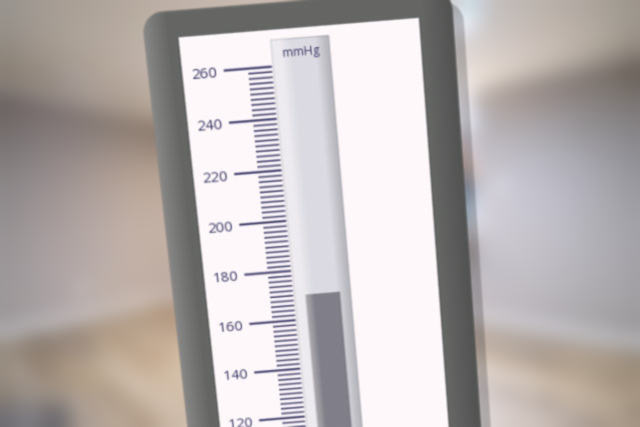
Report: 170 (mmHg)
